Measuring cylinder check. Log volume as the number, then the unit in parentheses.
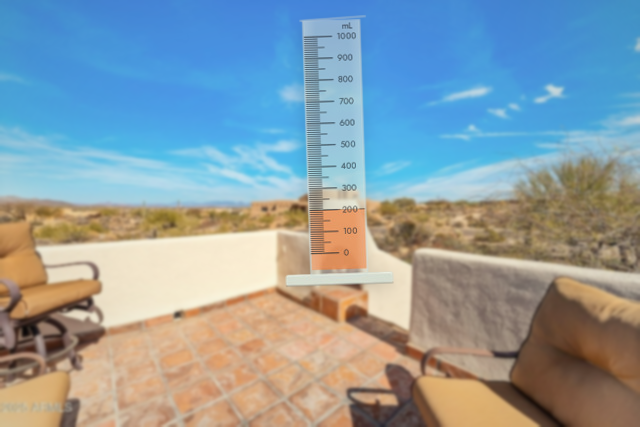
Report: 200 (mL)
